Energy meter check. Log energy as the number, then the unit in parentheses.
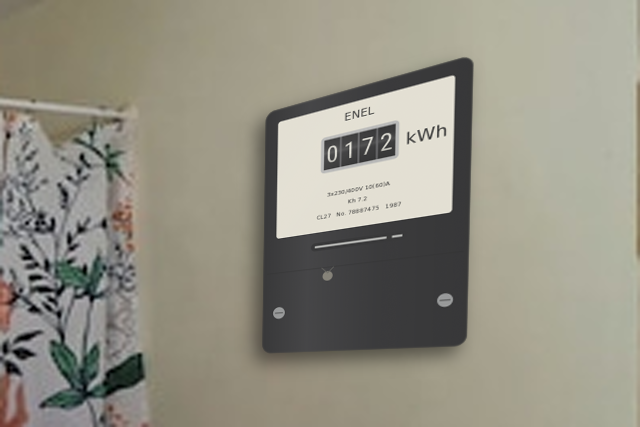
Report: 172 (kWh)
